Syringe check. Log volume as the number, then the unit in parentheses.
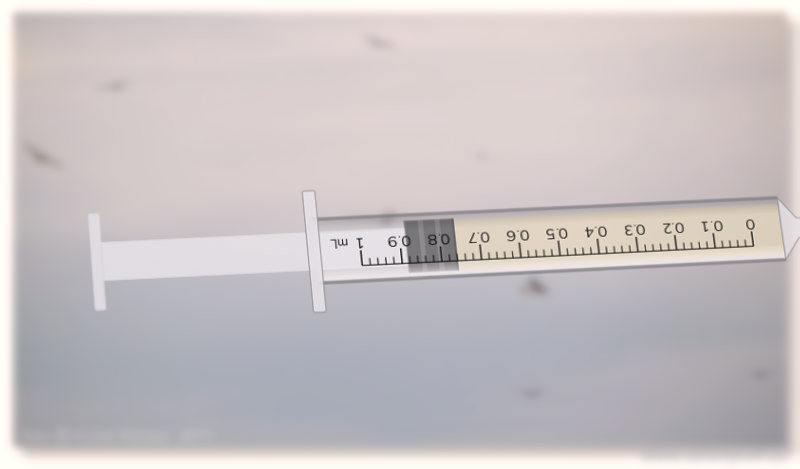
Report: 0.76 (mL)
